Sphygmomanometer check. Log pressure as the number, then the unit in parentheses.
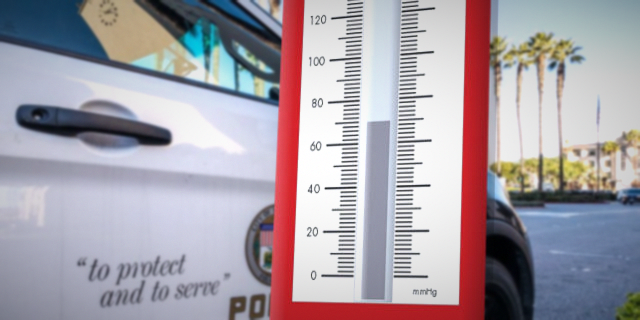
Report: 70 (mmHg)
